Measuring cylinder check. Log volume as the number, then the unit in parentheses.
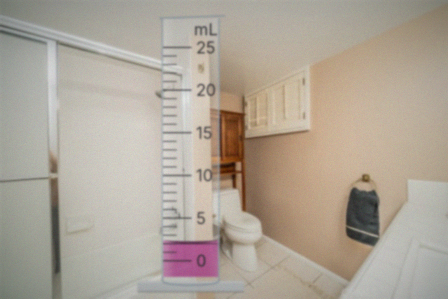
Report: 2 (mL)
